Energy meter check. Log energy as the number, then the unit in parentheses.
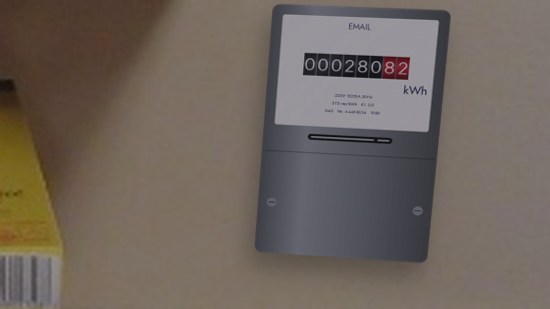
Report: 280.82 (kWh)
